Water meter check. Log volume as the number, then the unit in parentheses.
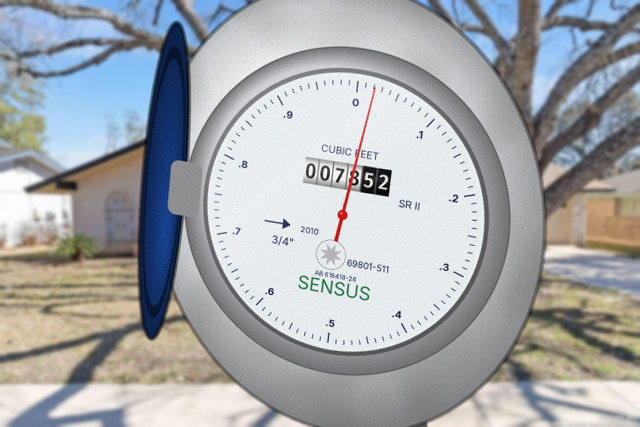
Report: 7852.02 (ft³)
